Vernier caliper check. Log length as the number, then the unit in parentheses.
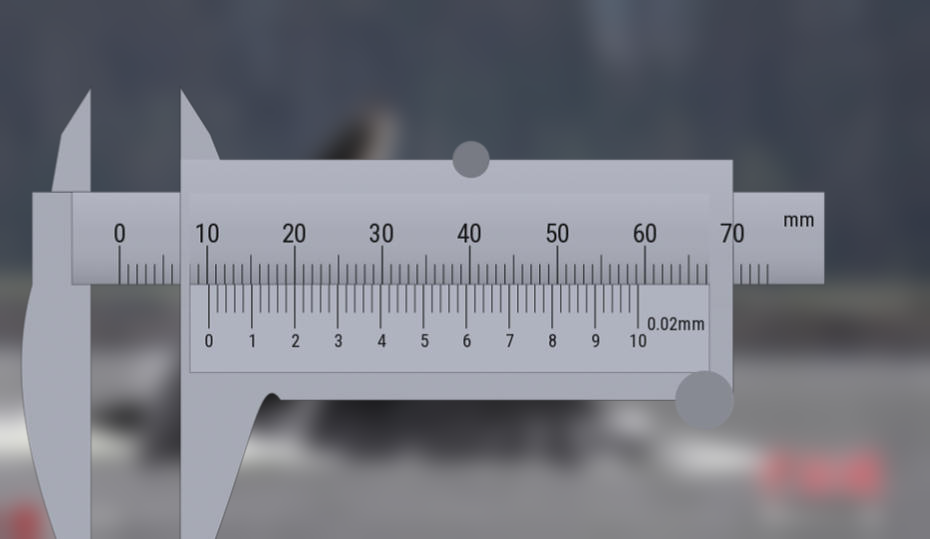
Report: 10.2 (mm)
